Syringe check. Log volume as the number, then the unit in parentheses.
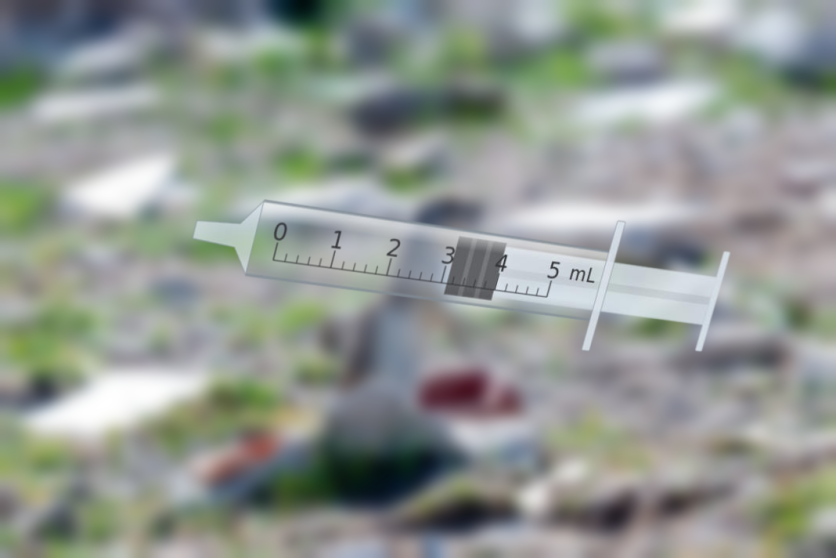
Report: 3.1 (mL)
